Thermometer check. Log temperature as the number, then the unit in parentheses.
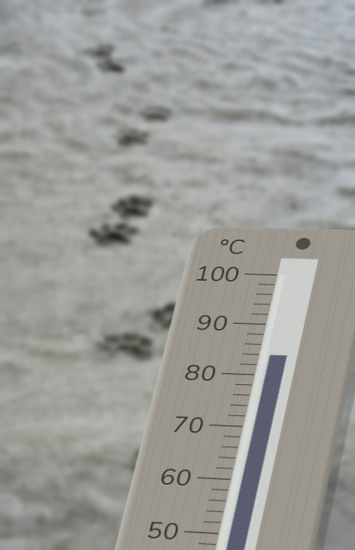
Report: 84 (°C)
